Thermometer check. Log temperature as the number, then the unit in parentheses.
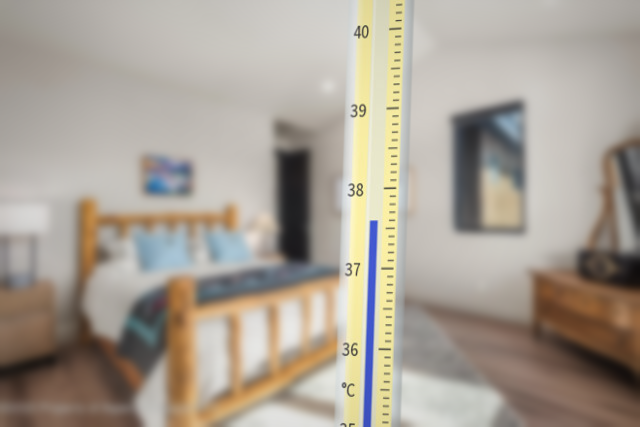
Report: 37.6 (°C)
